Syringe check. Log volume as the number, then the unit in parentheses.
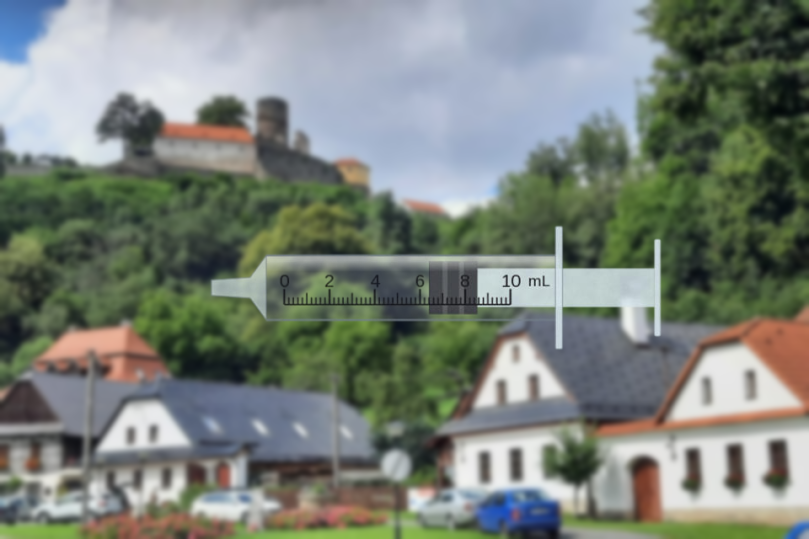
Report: 6.4 (mL)
